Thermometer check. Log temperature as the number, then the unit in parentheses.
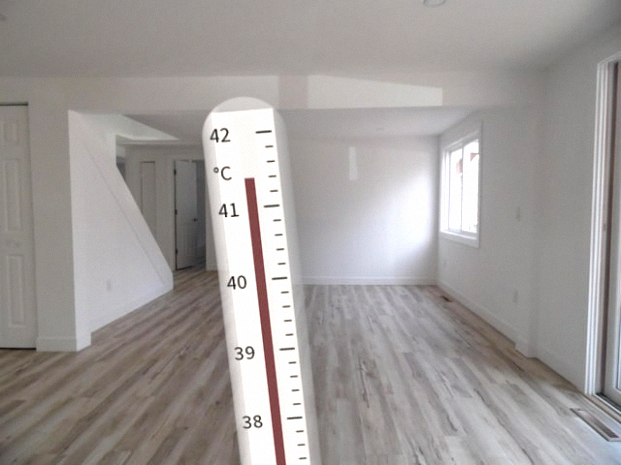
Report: 41.4 (°C)
